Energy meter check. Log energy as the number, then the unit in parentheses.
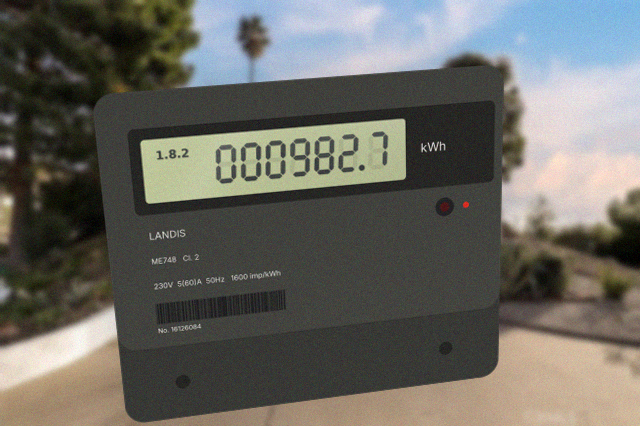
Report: 982.7 (kWh)
